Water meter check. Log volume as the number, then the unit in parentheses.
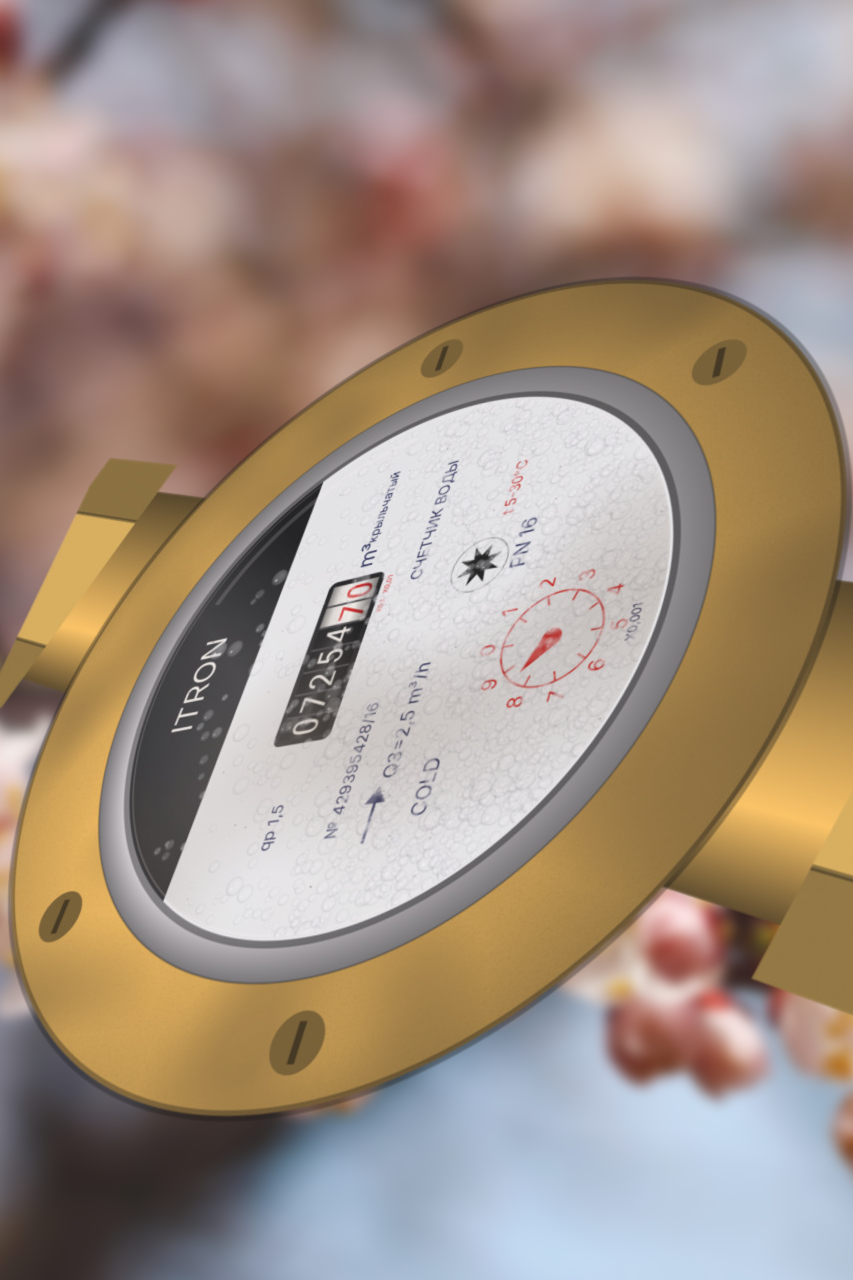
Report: 7254.698 (m³)
